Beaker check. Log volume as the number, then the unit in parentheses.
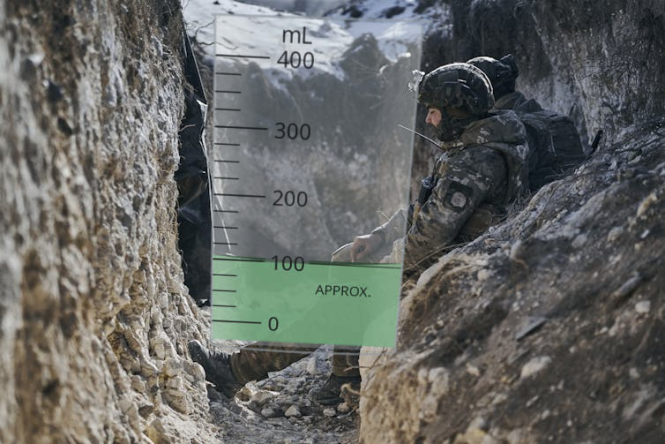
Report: 100 (mL)
